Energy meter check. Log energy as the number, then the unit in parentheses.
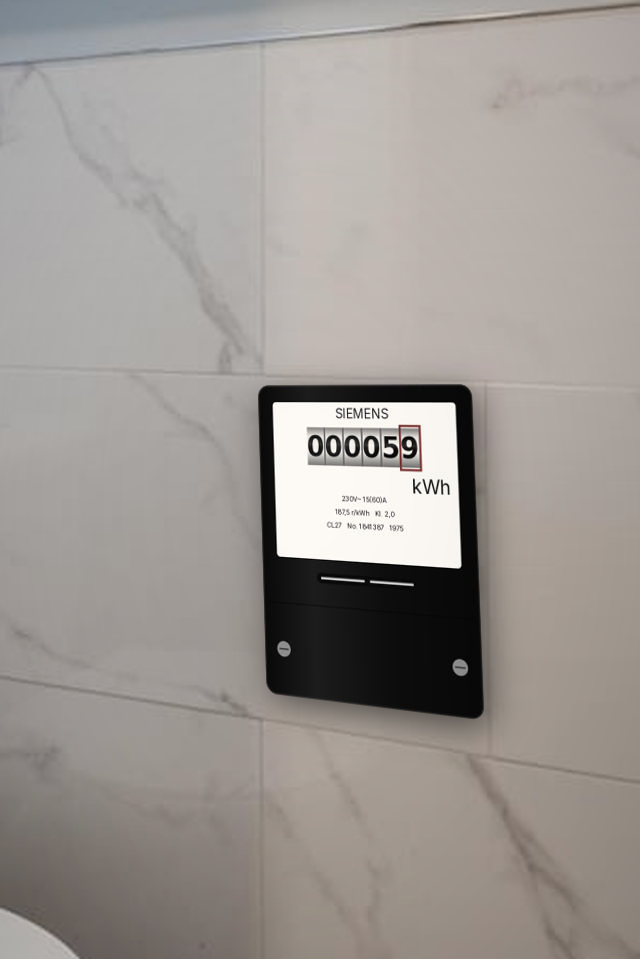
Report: 5.9 (kWh)
